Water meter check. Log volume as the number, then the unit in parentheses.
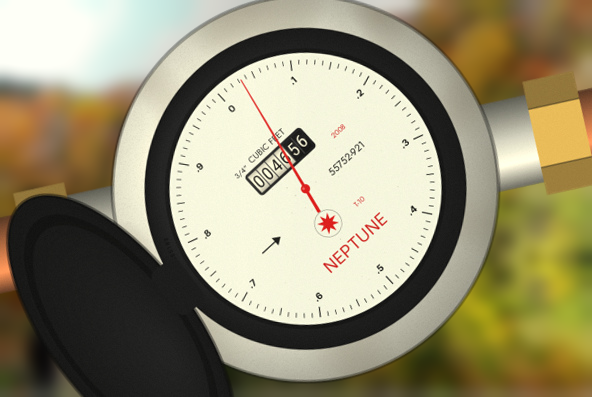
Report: 4656.03 (ft³)
